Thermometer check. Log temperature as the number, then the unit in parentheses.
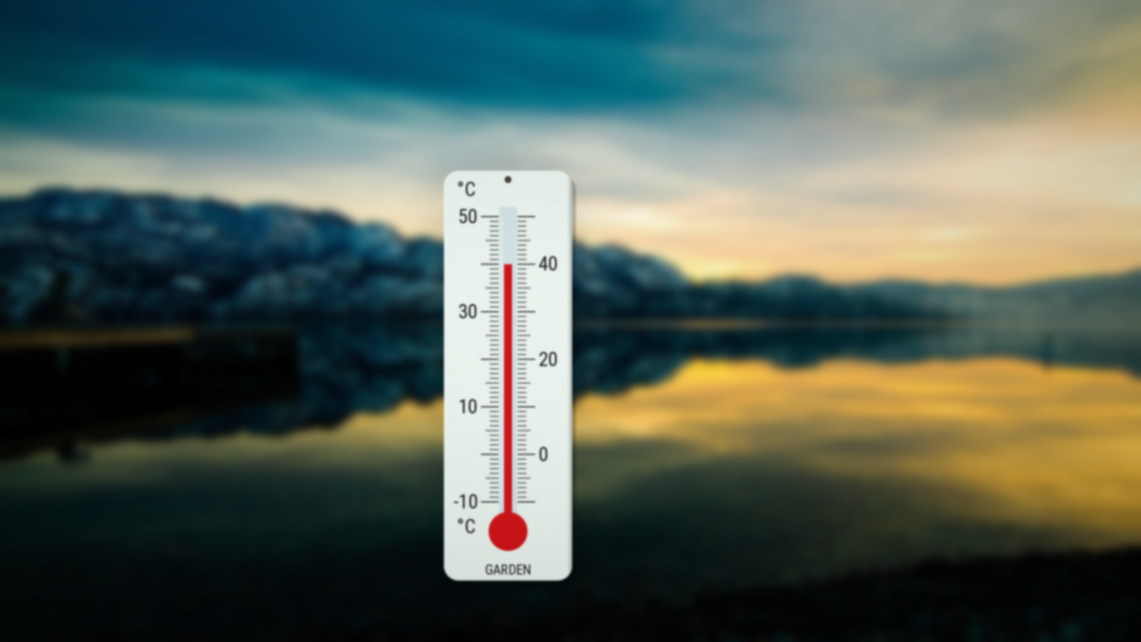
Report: 40 (°C)
